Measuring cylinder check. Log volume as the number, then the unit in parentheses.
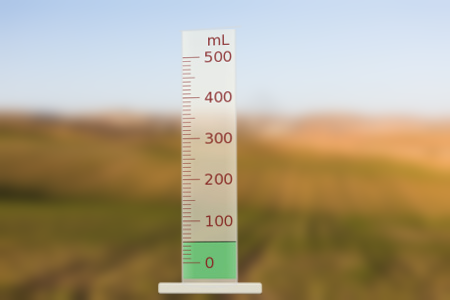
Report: 50 (mL)
